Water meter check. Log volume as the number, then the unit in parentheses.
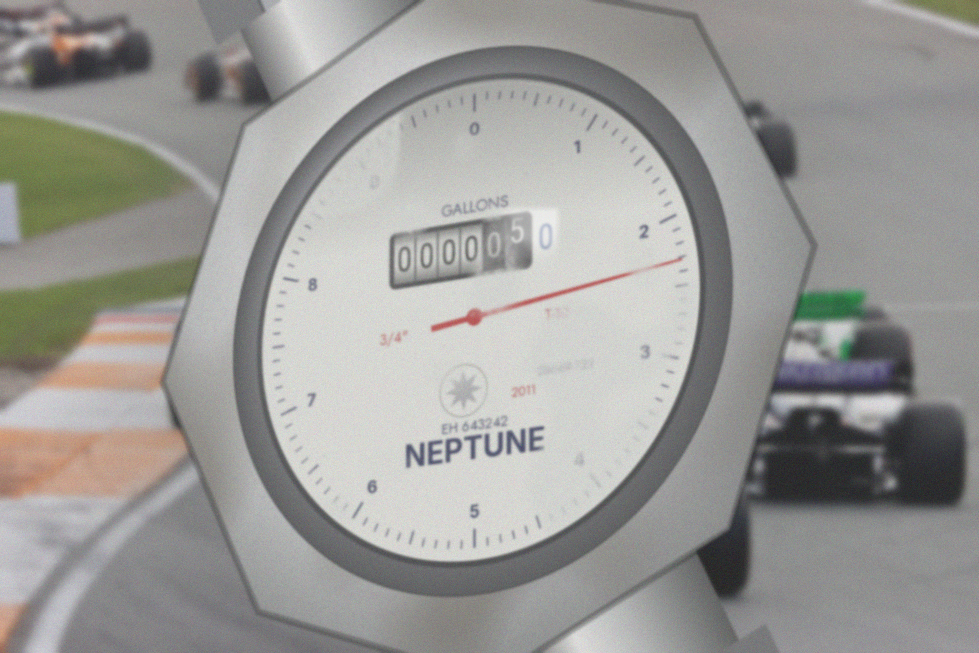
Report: 52.3 (gal)
